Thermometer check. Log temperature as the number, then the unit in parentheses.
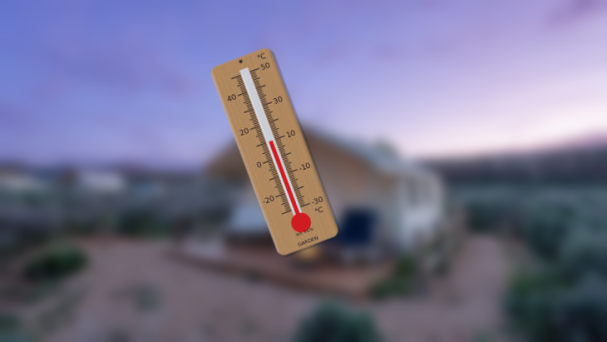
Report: 10 (°C)
